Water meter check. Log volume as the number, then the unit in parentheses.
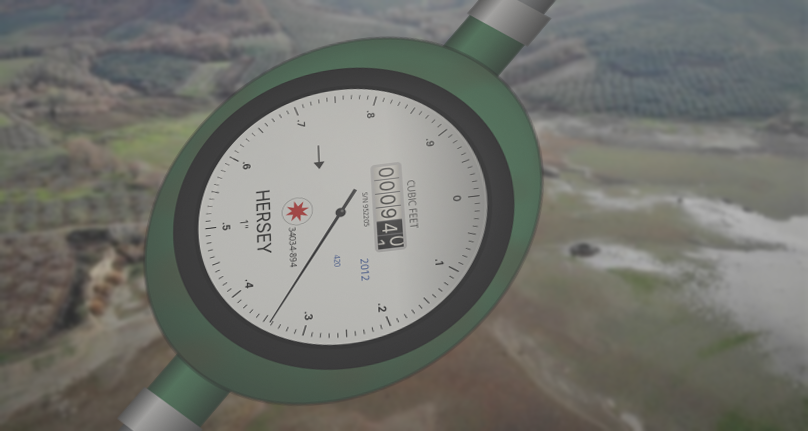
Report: 940.34 (ft³)
